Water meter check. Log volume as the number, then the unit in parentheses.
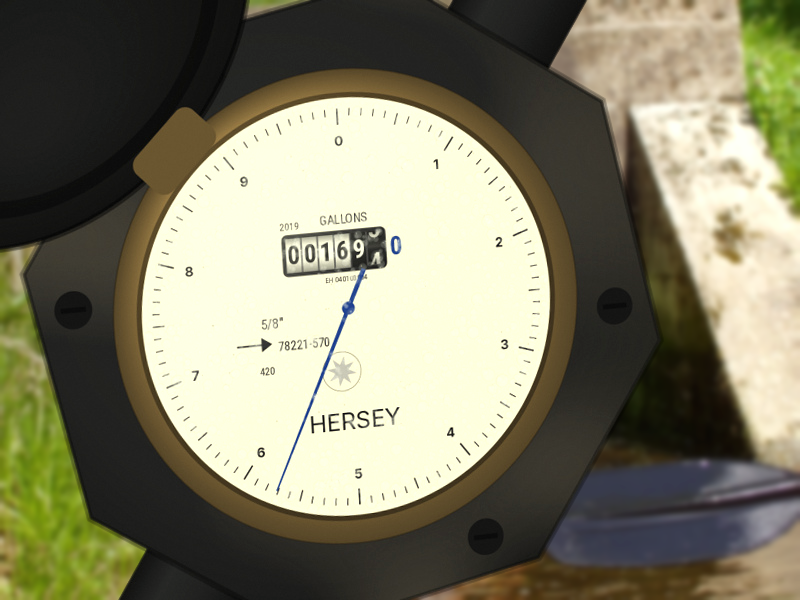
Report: 16935.7 (gal)
